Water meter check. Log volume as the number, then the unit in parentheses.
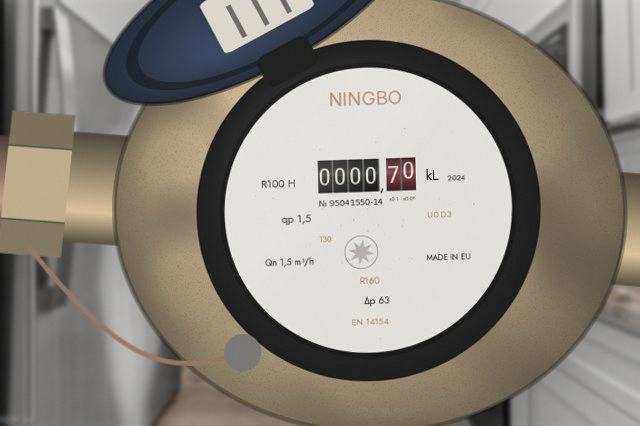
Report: 0.70 (kL)
